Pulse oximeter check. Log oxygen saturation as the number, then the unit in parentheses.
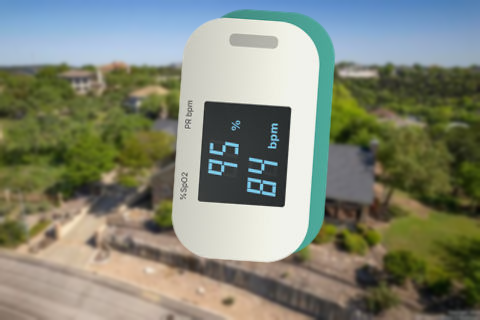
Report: 95 (%)
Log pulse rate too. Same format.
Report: 84 (bpm)
